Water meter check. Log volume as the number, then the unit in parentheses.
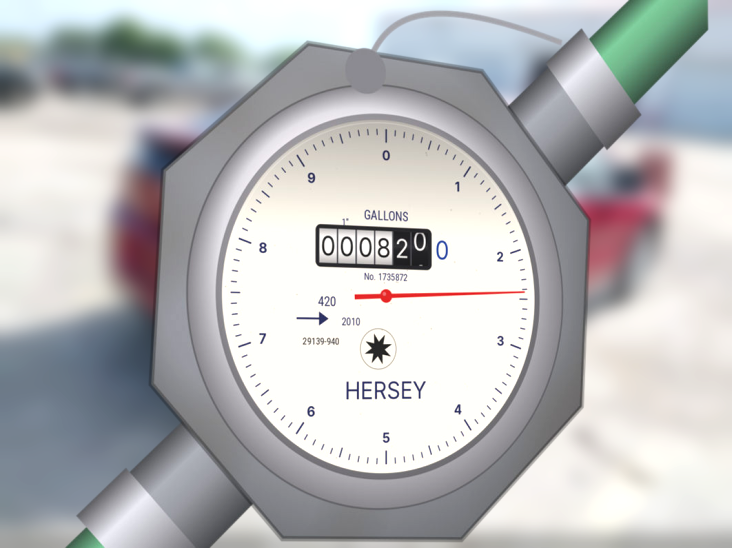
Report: 8202.4 (gal)
